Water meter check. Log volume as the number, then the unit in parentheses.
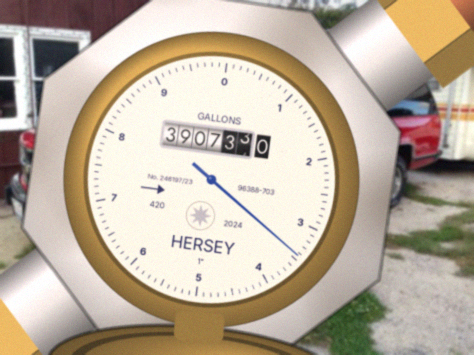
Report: 3907333.4 (gal)
